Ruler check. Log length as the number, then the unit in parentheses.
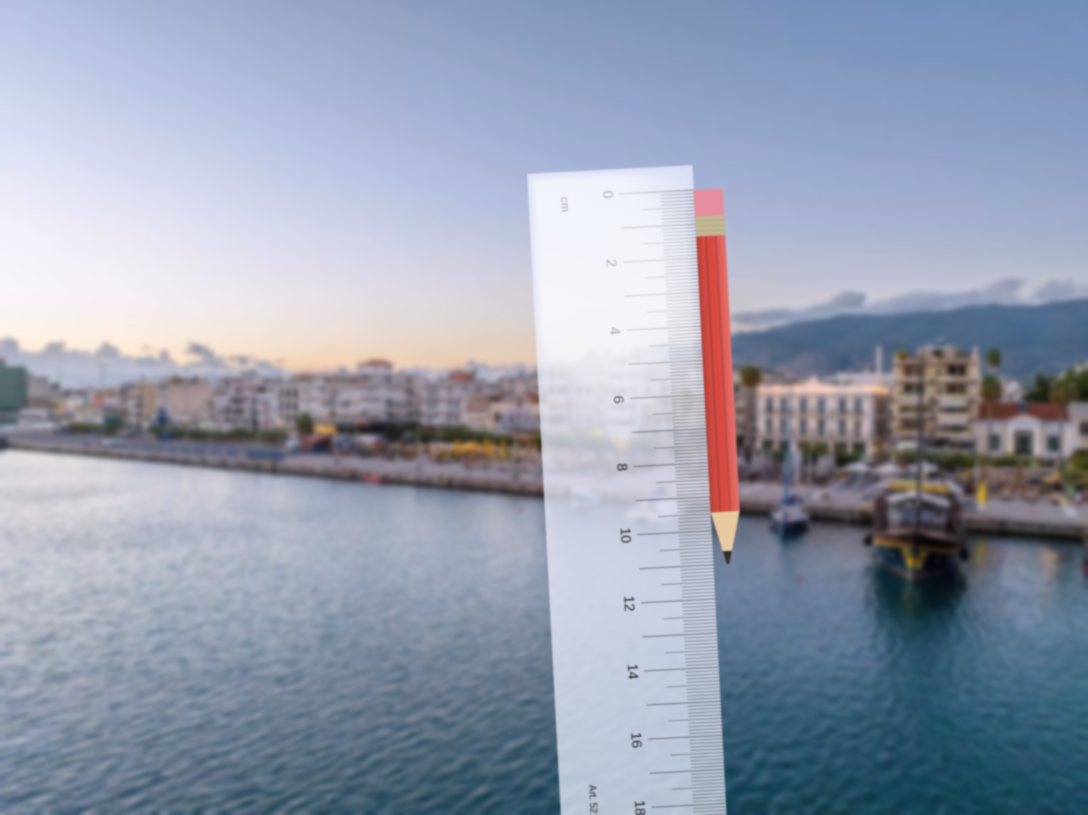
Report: 11 (cm)
